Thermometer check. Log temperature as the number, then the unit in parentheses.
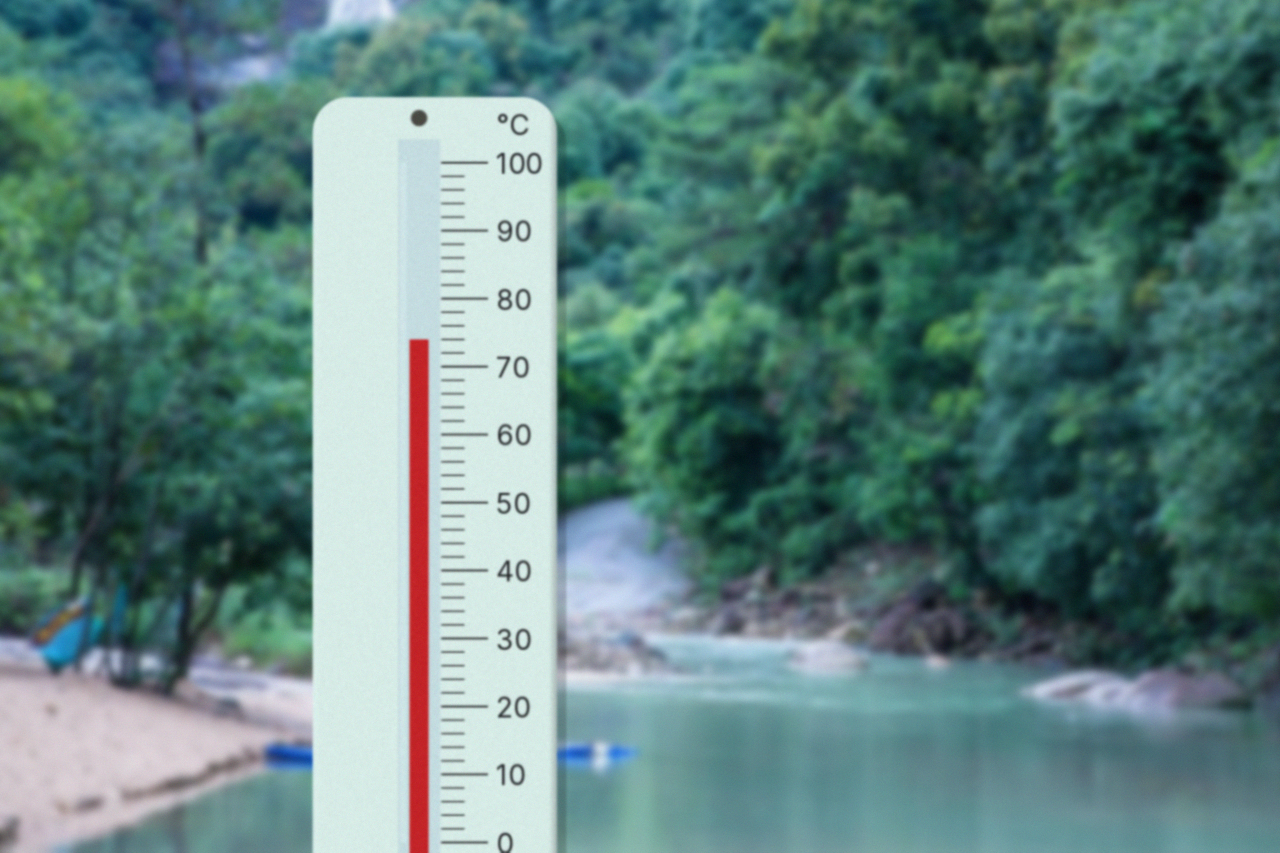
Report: 74 (°C)
